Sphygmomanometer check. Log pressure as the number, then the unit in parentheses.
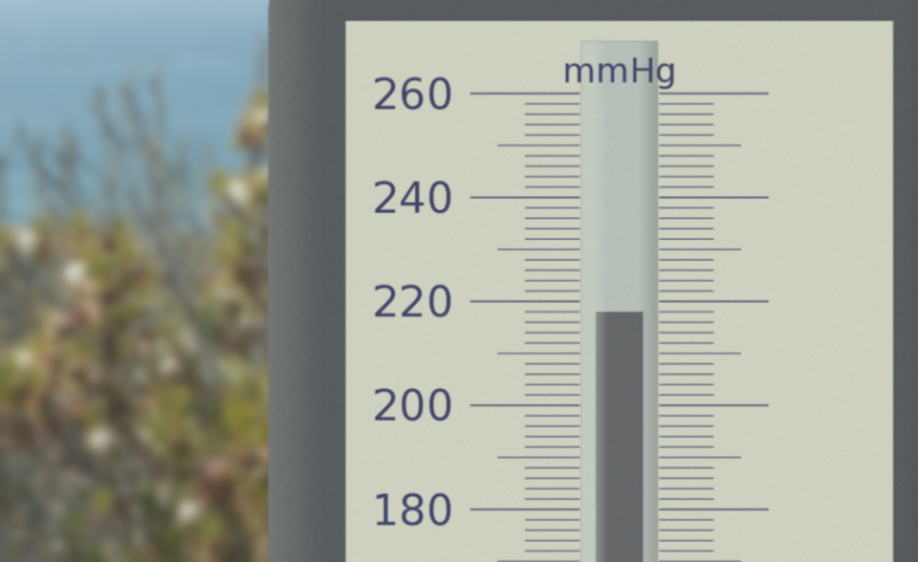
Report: 218 (mmHg)
